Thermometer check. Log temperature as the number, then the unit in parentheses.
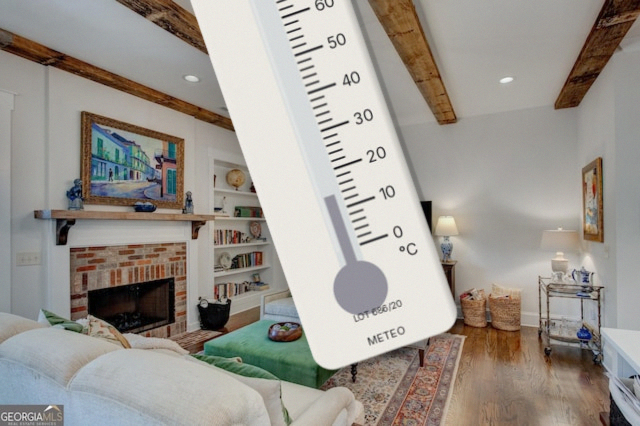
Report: 14 (°C)
